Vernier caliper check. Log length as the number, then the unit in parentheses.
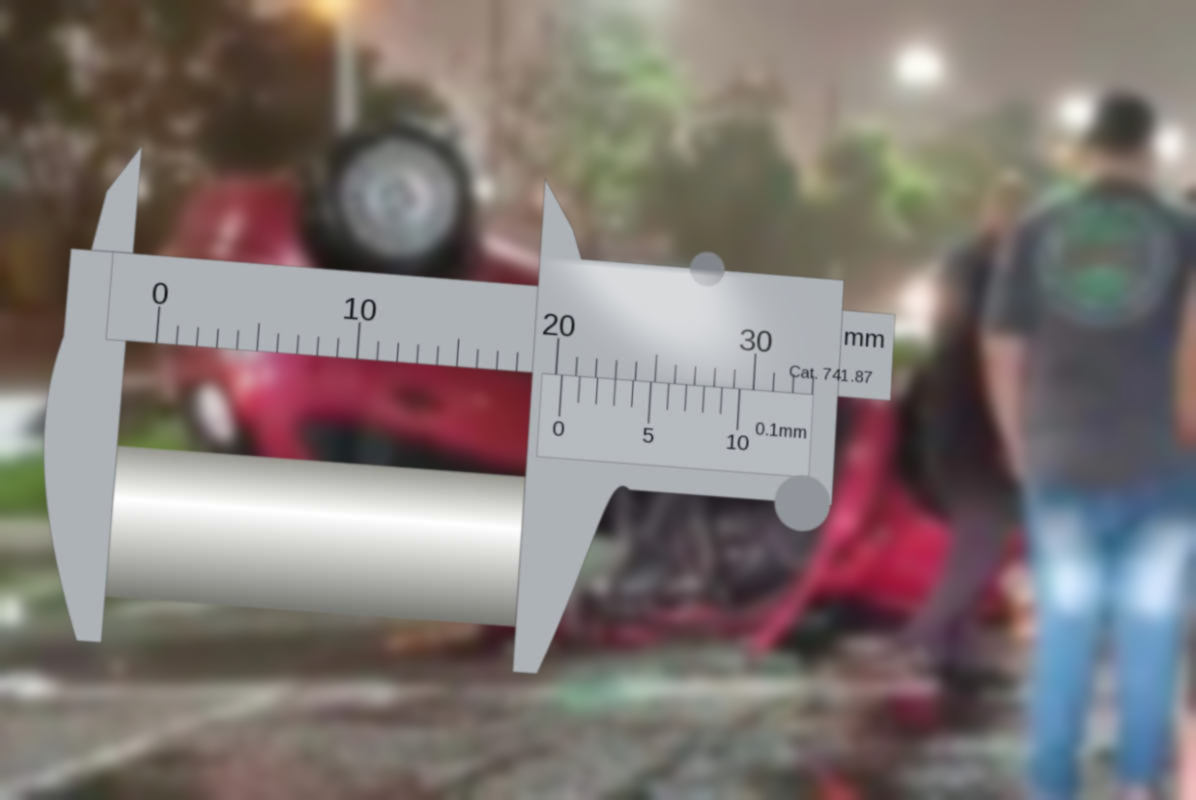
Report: 20.3 (mm)
